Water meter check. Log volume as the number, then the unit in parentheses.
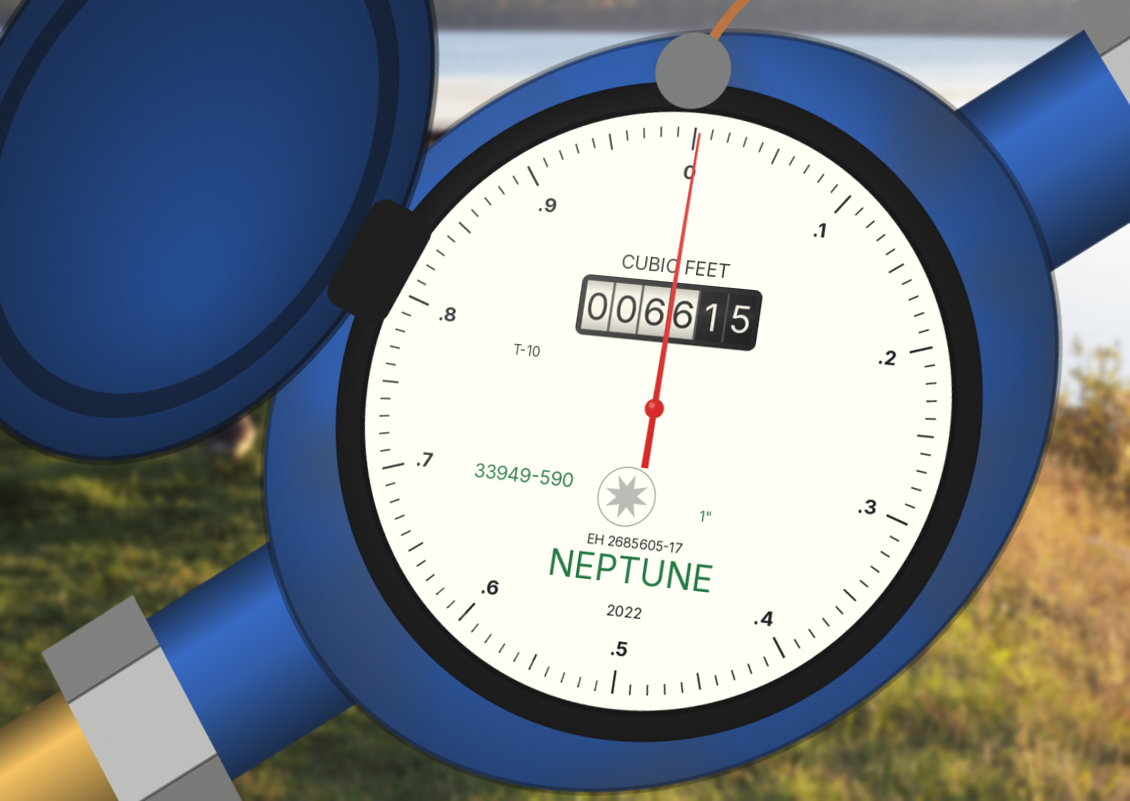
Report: 6615.00 (ft³)
